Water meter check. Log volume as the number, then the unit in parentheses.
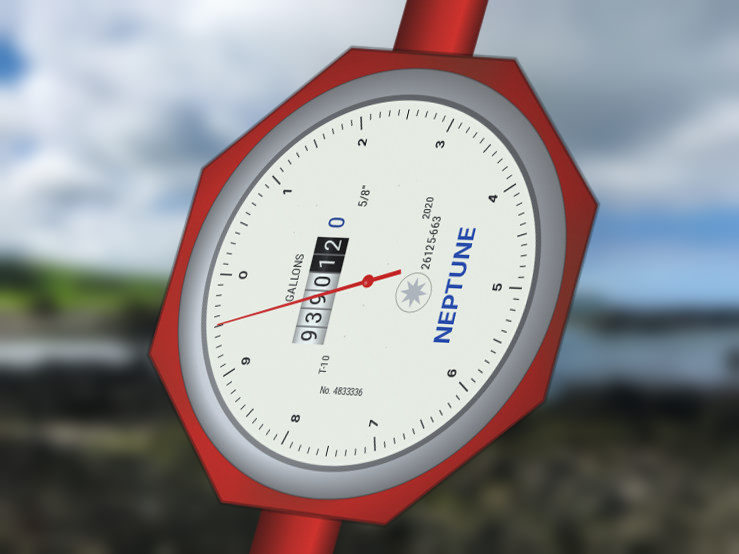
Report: 9390119.5 (gal)
